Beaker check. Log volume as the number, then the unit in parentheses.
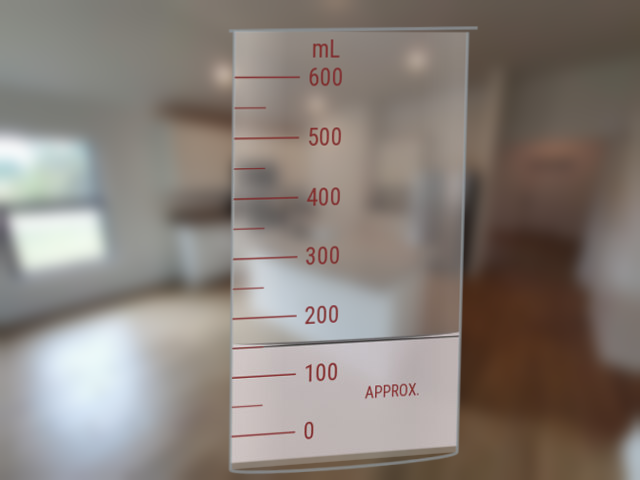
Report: 150 (mL)
